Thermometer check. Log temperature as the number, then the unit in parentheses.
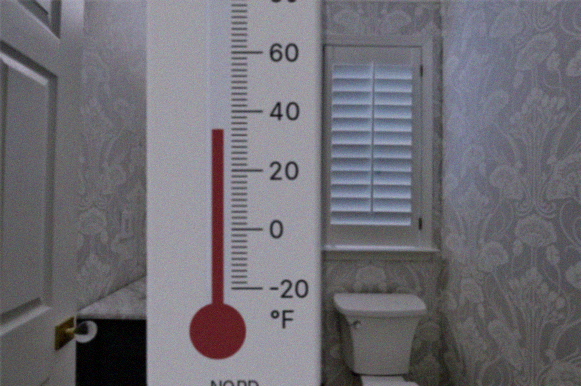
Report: 34 (°F)
